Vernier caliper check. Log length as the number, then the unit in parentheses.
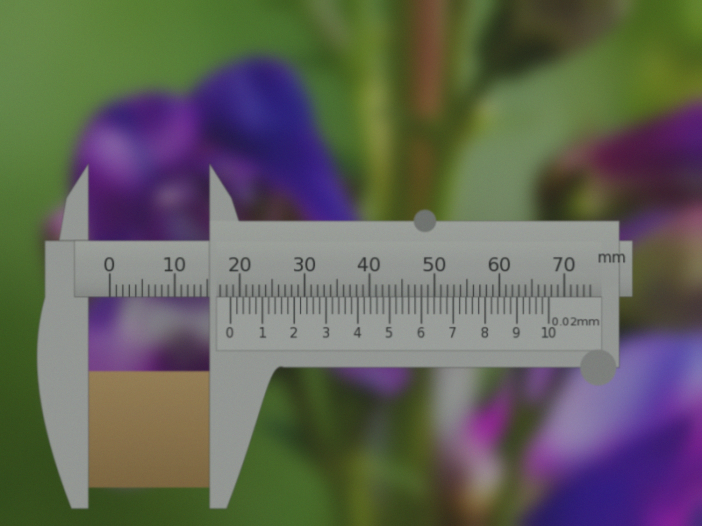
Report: 18.6 (mm)
